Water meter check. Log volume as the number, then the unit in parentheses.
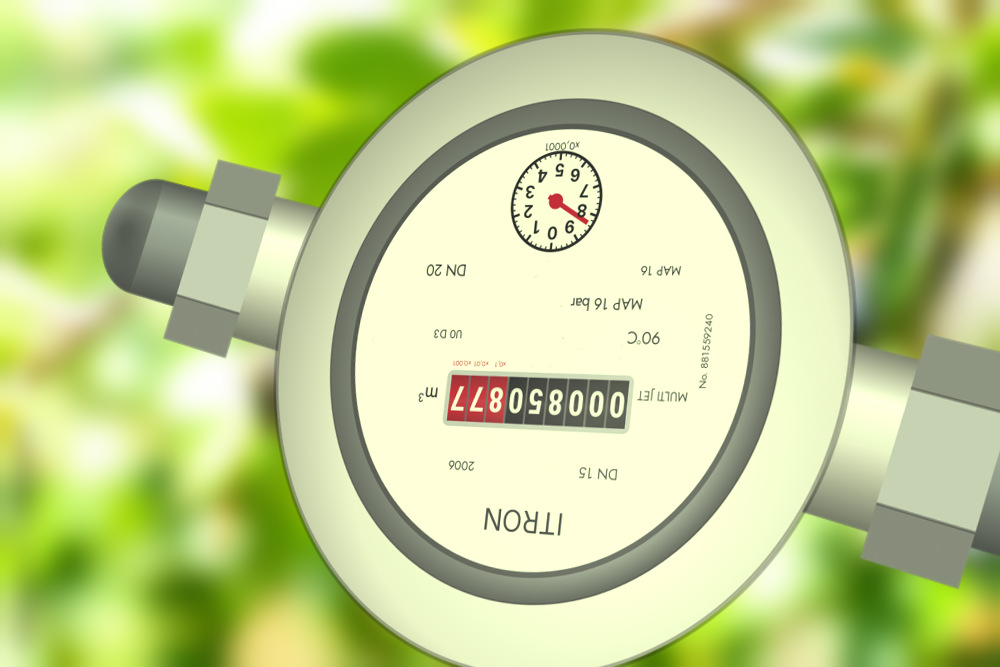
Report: 850.8778 (m³)
